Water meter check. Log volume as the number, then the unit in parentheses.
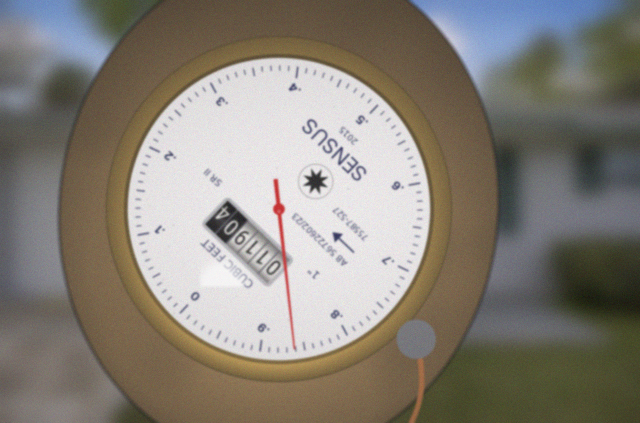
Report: 11903.86 (ft³)
